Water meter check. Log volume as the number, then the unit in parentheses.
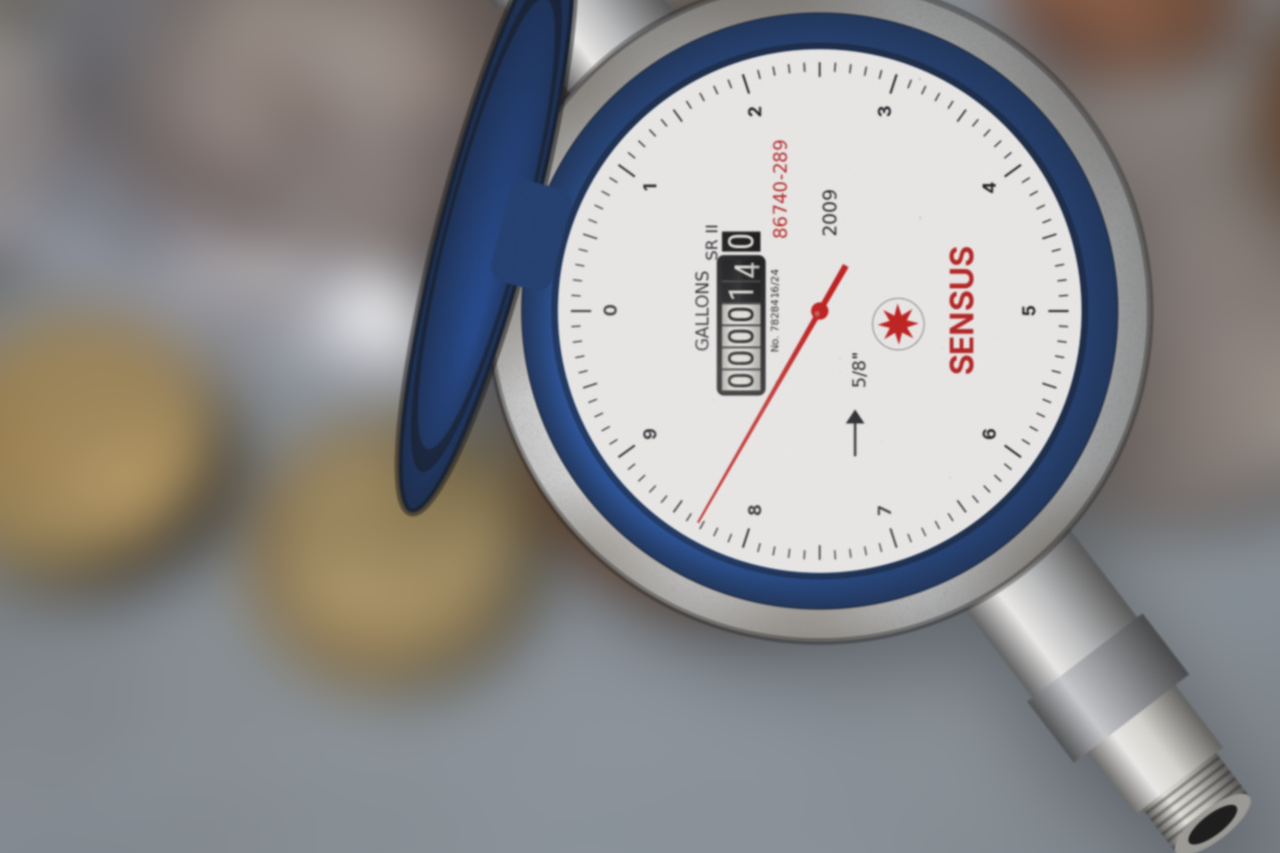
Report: 138.3 (gal)
